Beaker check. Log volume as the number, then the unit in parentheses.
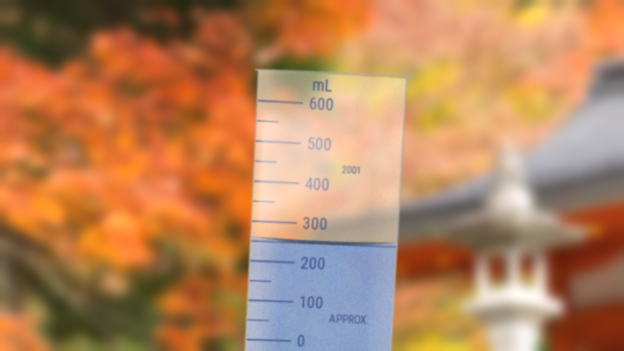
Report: 250 (mL)
